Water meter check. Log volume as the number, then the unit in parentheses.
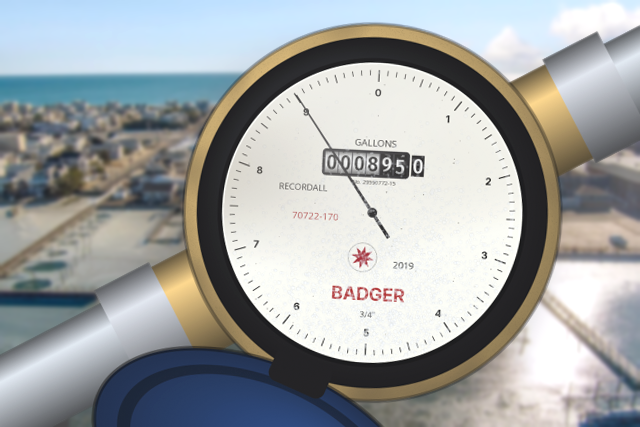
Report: 8949.0 (gal)
